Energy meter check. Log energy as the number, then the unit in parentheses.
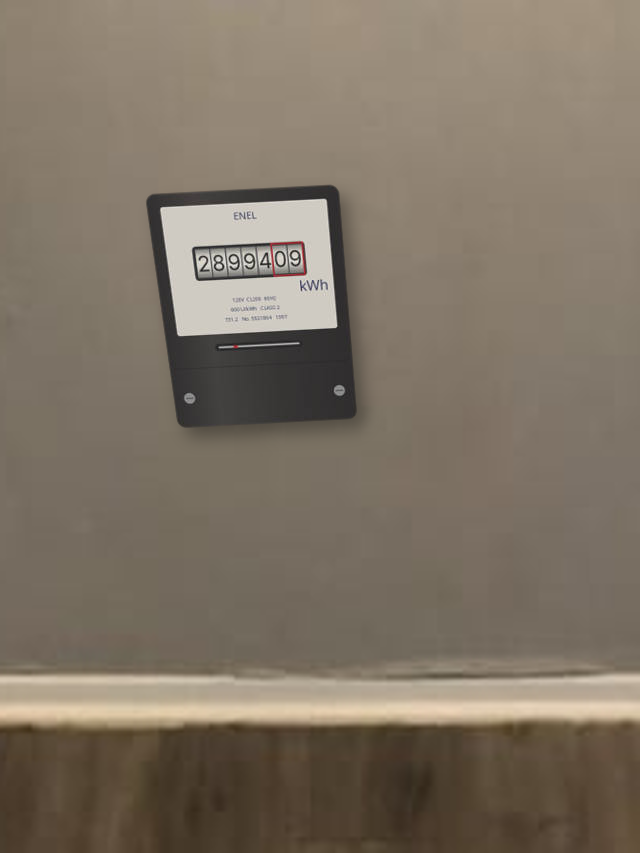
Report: 28994.09 (kWh)
